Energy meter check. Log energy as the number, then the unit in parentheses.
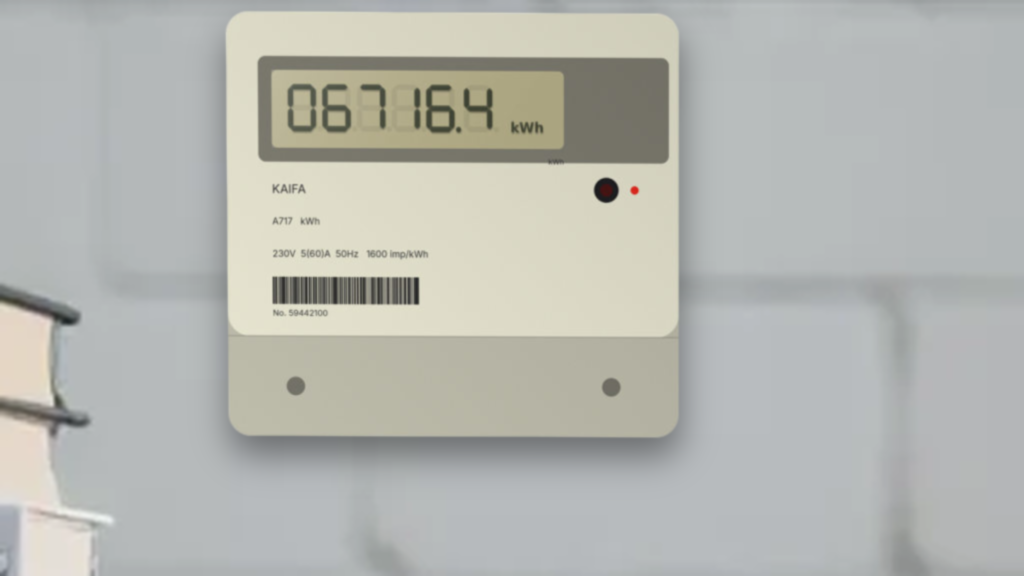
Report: 6716.4 (kWh)
